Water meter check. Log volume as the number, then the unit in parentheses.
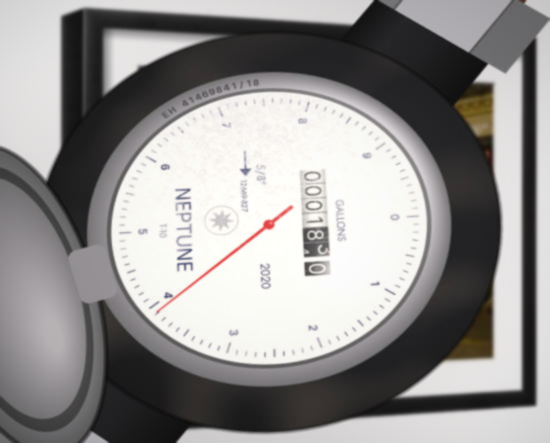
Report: 1833.9 (gal)
